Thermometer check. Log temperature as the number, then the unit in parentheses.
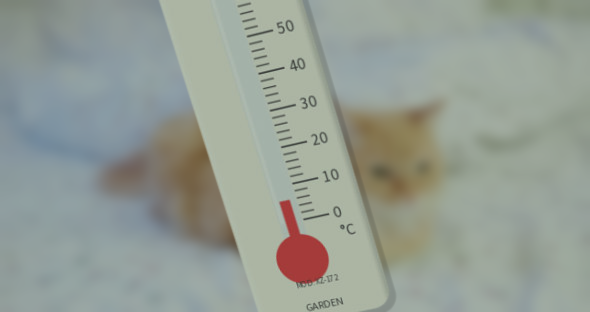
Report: 6 (°C)
